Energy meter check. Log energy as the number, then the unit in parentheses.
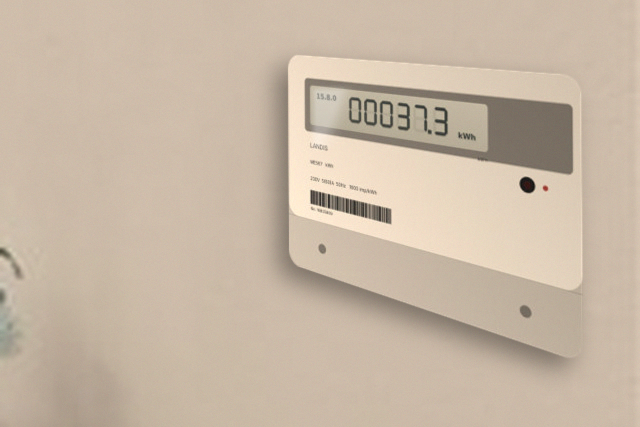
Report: 37.3 (kWh)
